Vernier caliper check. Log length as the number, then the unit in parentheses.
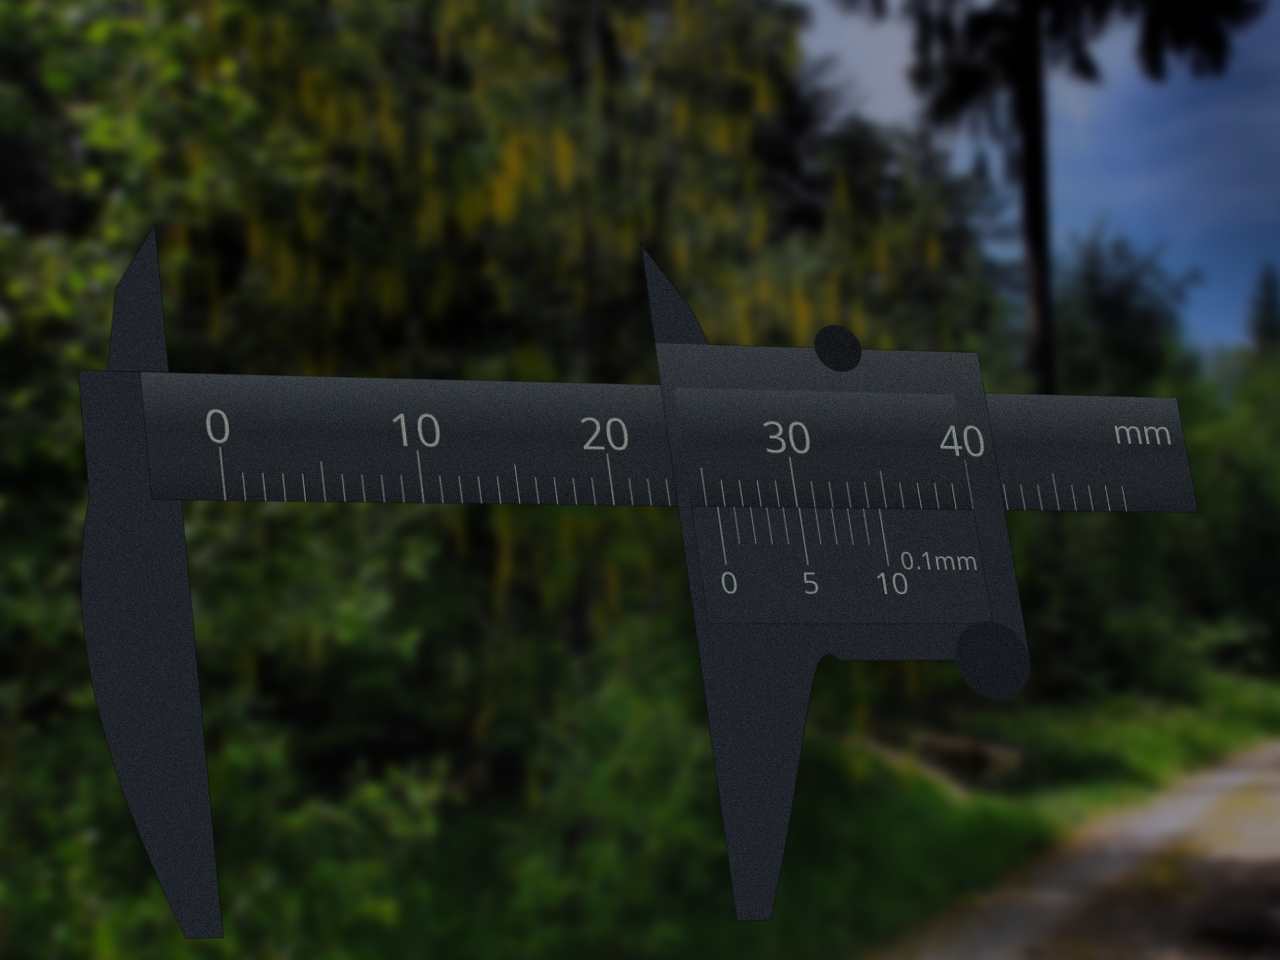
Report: 25.6 (mm)
